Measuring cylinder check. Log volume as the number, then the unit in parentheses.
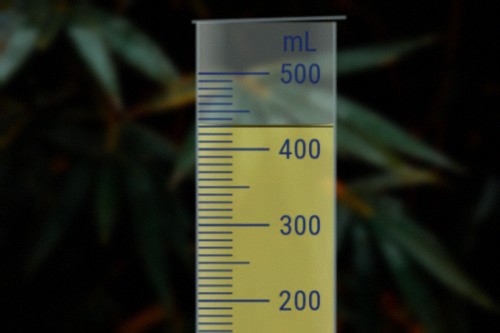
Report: 430 (mL)
